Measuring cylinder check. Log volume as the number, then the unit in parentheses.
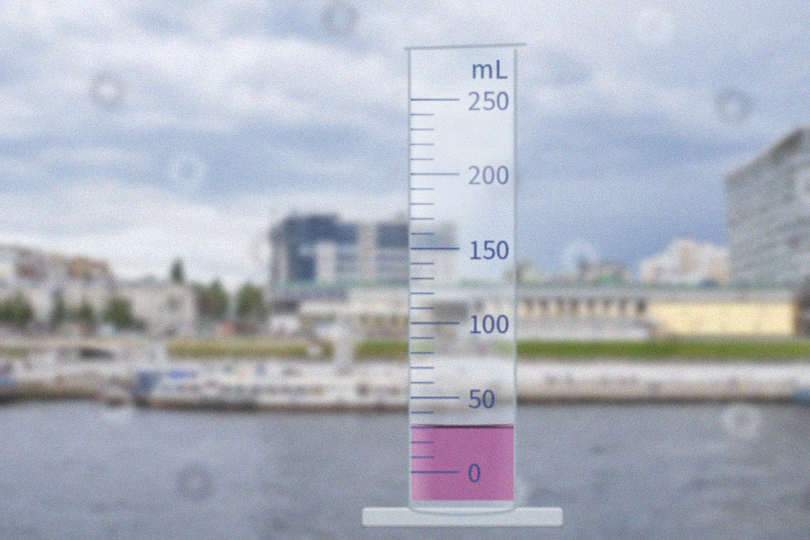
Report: 30 (mL)
